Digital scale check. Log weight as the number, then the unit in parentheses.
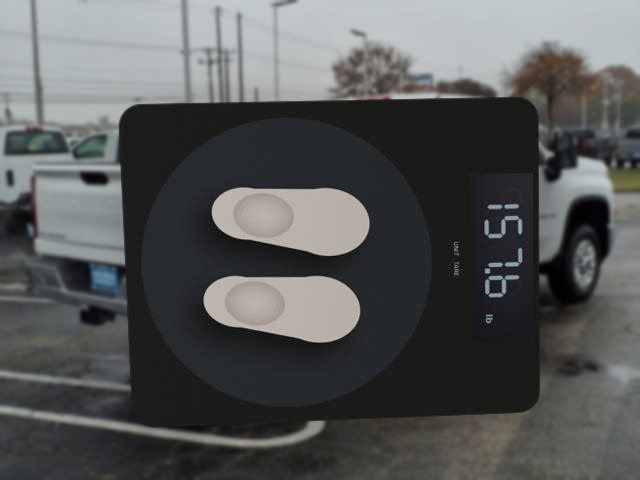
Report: 157.6 (lb)
